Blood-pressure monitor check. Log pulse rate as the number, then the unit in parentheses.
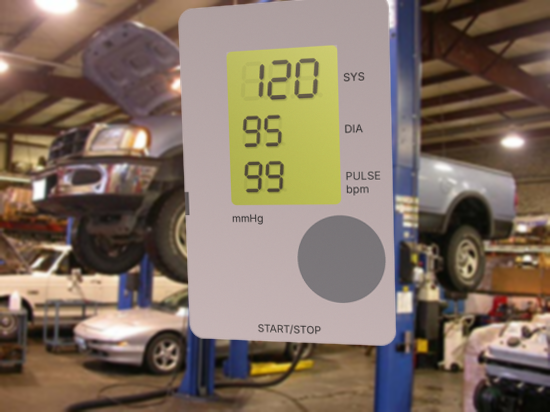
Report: 99 (bpm)
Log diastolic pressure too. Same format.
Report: 95 (mmHg)
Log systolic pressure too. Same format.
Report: 120 (mmHg)
